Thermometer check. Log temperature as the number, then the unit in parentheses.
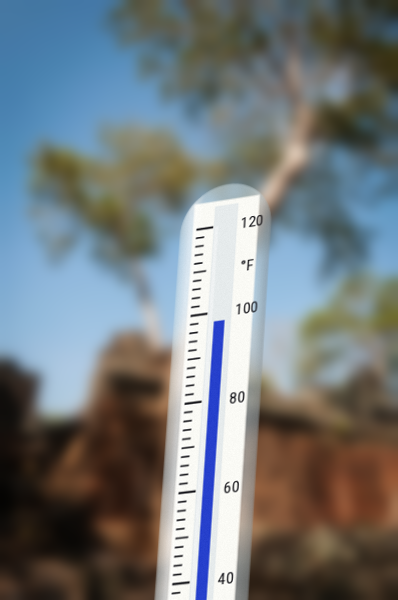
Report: 98 (°F)
